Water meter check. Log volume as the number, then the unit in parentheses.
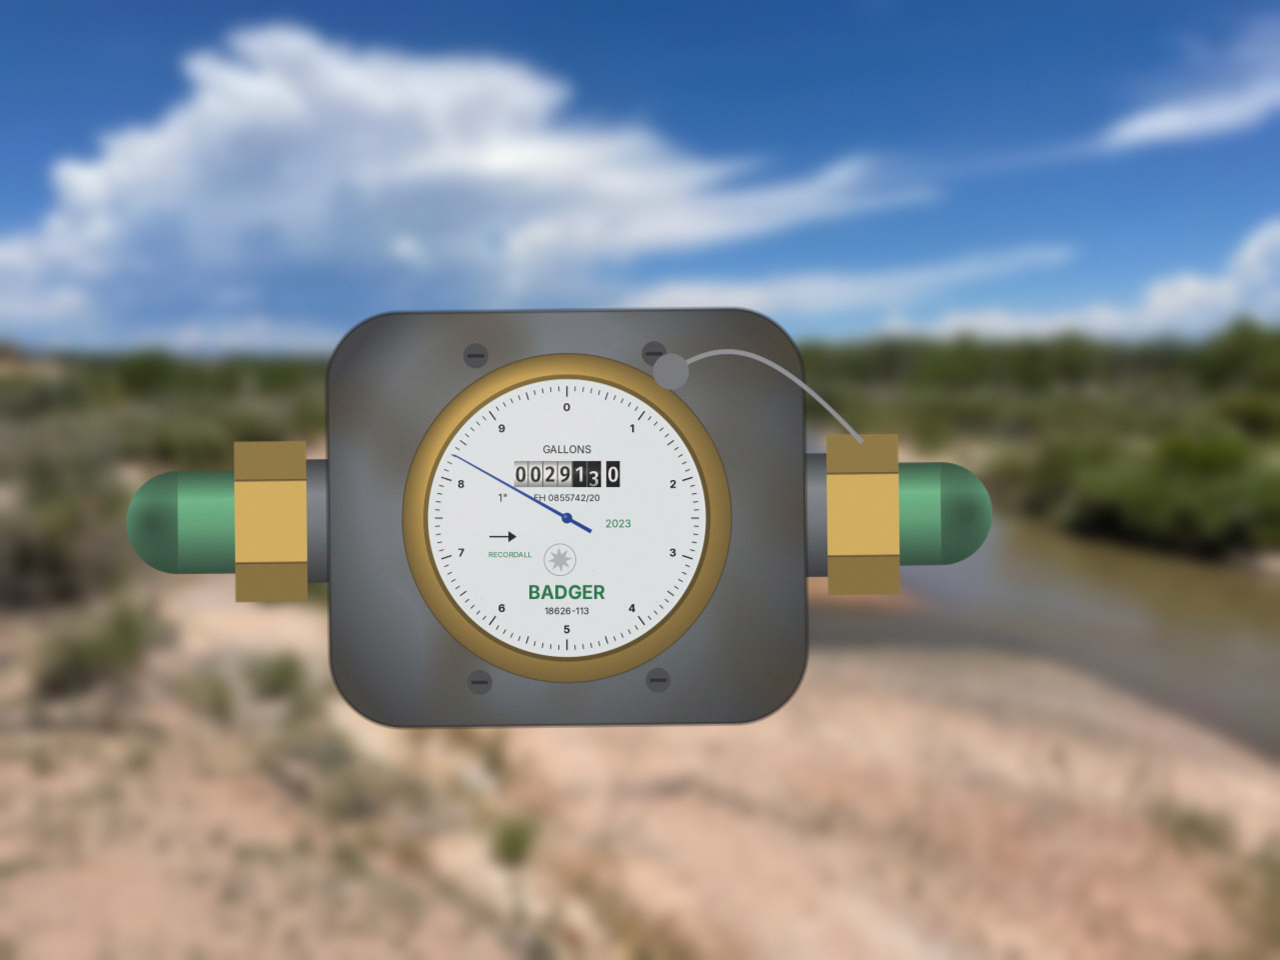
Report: 29128.3 (gal)
